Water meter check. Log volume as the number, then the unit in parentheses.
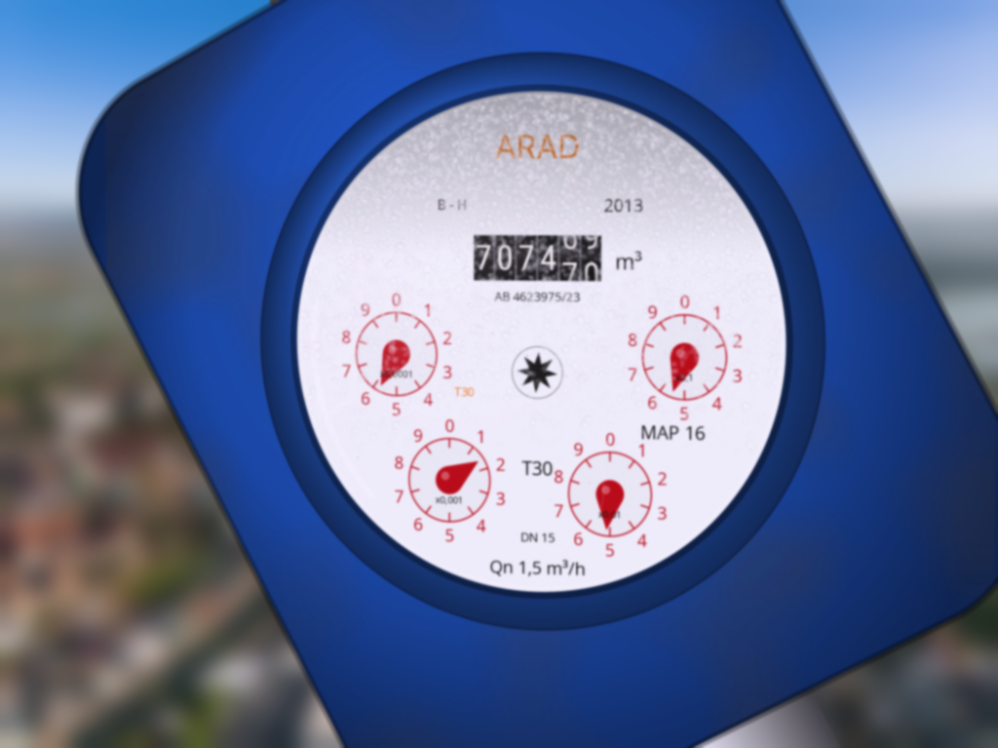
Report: 707469.5515 (m³)
